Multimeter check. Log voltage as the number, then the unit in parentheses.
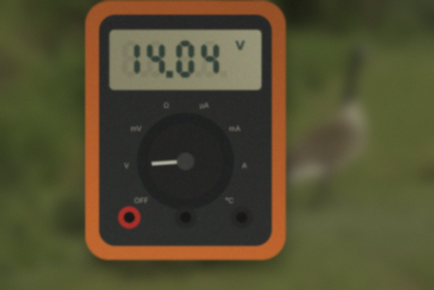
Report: 14.04 (V)
